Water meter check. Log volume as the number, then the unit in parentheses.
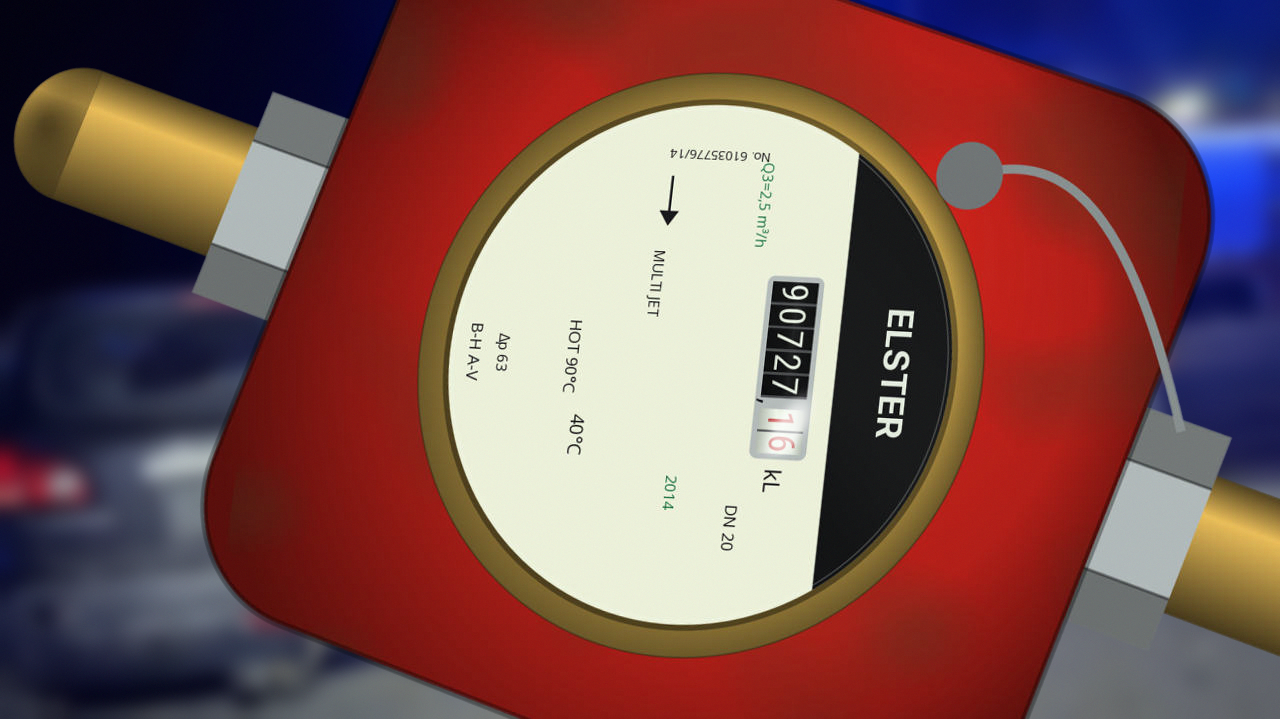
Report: 90727.16 (kL)
